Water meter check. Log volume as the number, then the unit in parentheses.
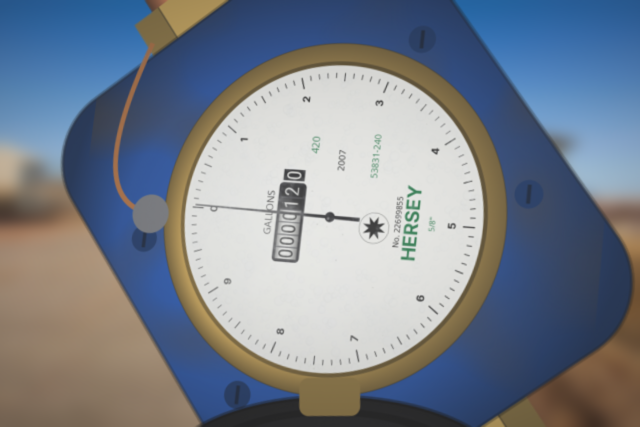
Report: 120.0 (gal)
